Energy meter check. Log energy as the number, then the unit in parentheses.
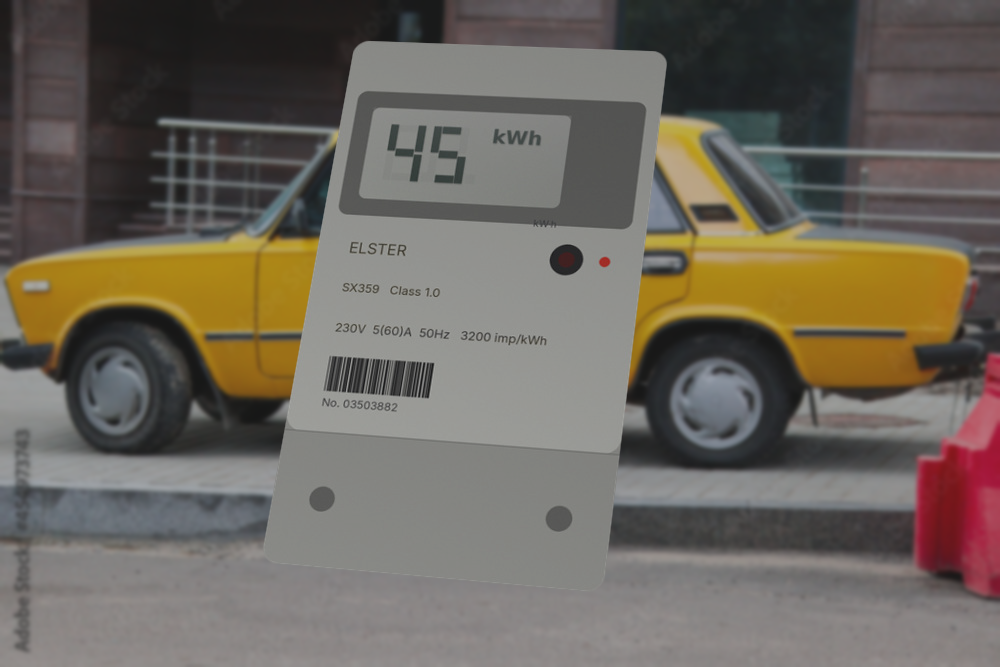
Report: 45 (kWh)
